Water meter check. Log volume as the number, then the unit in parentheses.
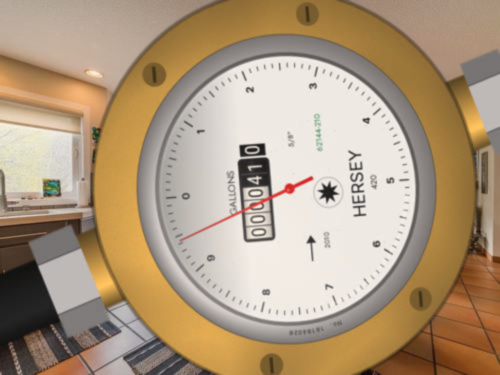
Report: 409.4 (gal)
